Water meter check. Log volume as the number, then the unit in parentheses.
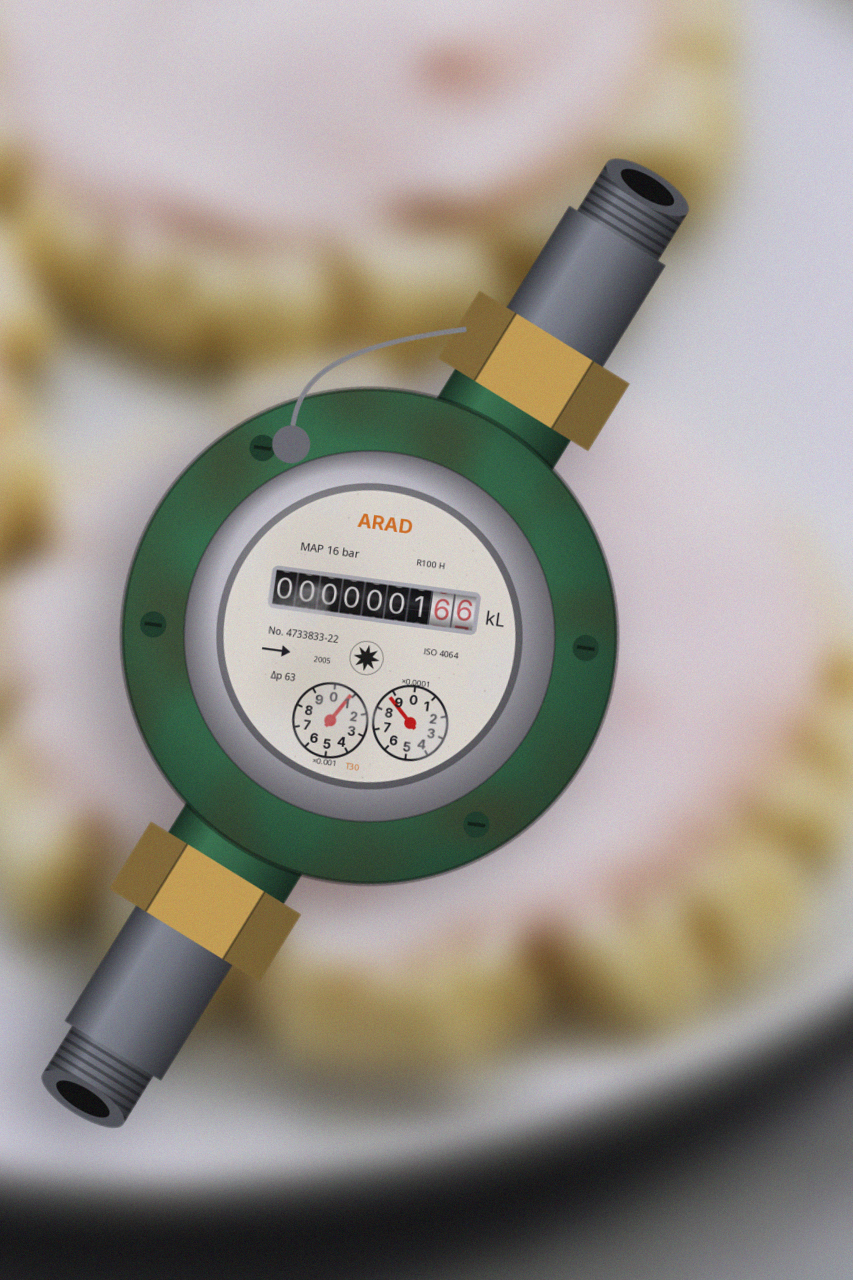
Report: 1.6608 (kL)
